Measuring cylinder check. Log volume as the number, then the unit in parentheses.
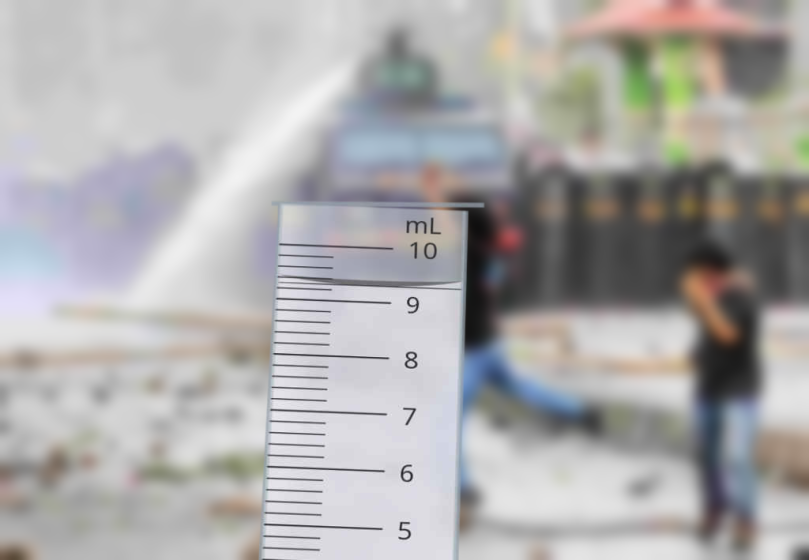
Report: 9.3 (mL)
